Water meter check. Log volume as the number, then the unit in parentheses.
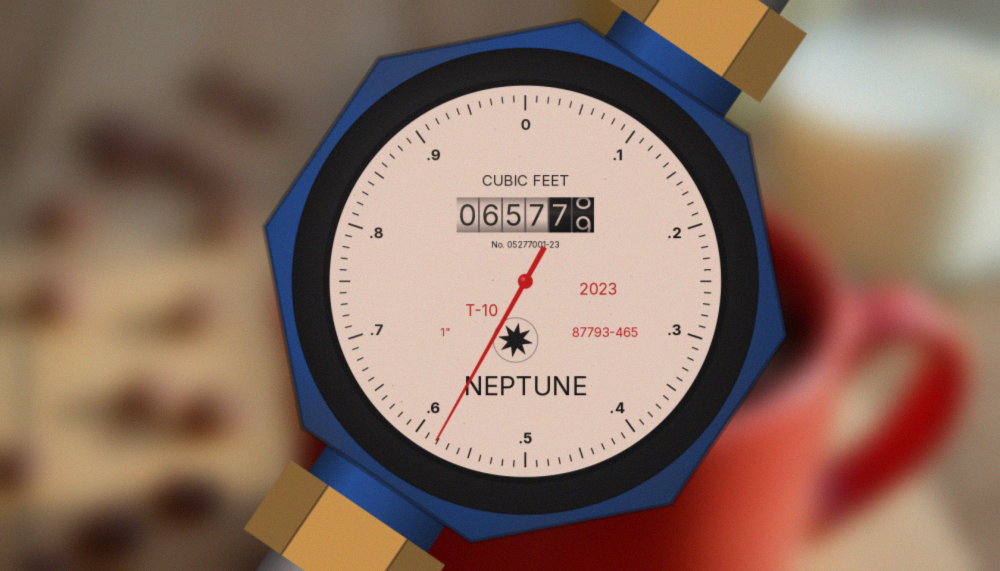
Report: 65778.58 (ft³)
